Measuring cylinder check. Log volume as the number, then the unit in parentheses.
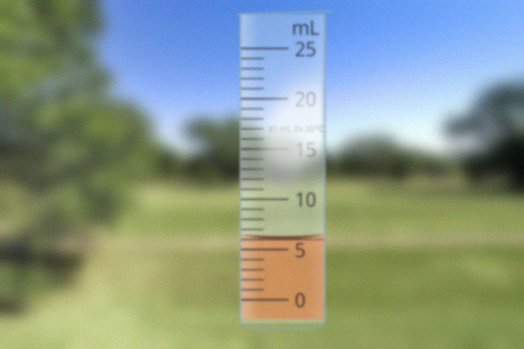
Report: 6 (mL)
